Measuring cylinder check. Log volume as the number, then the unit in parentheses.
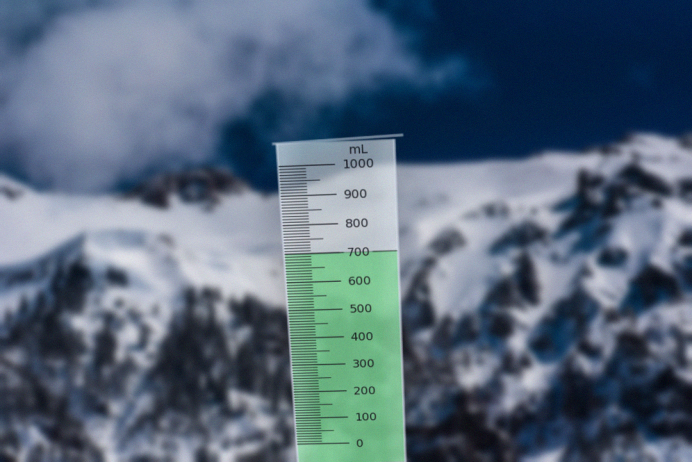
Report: 700 (mL)
